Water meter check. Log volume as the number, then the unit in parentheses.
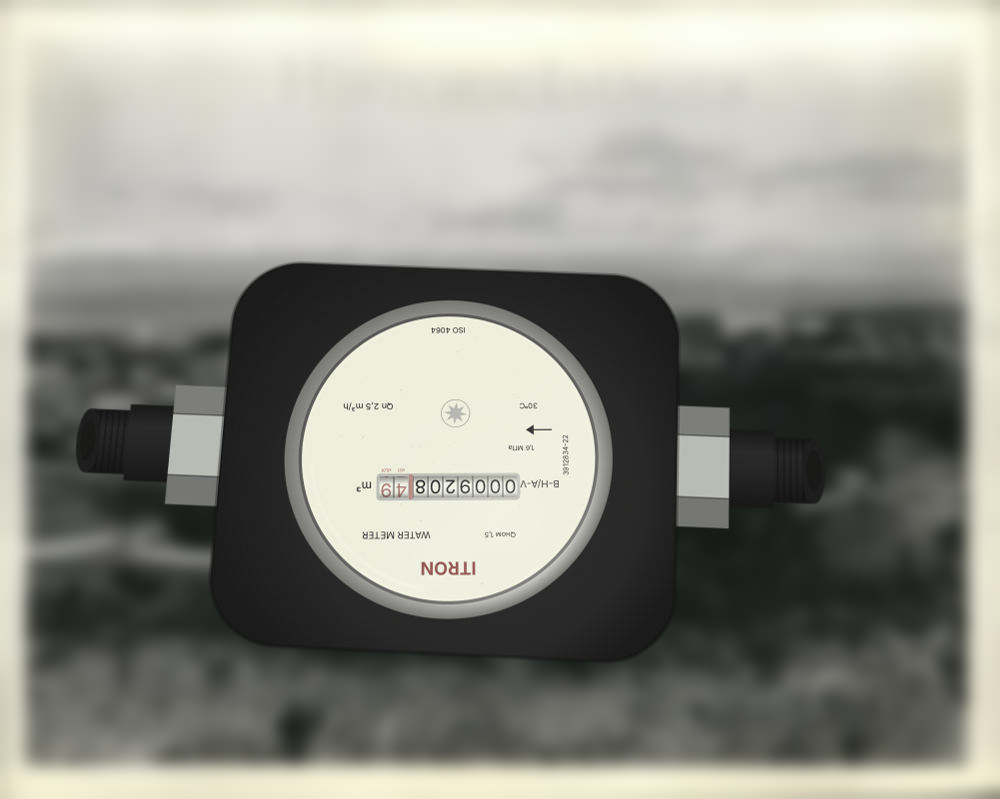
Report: 9208.49 (m³)
